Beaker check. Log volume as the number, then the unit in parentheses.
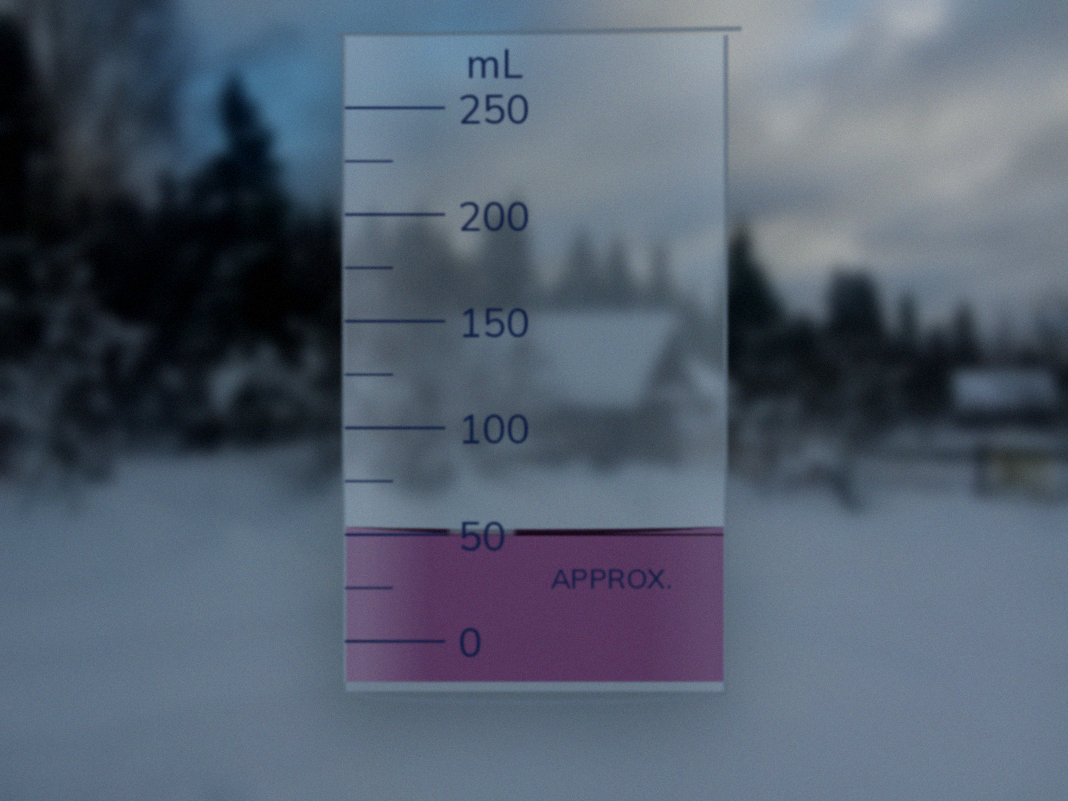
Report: 50 (mL)
